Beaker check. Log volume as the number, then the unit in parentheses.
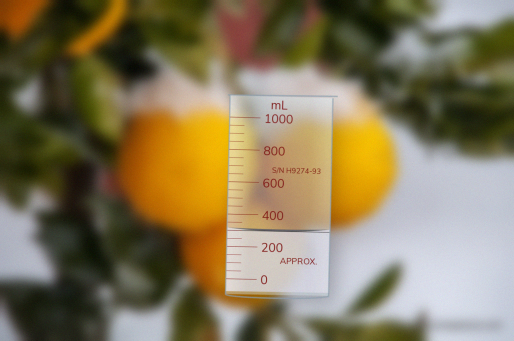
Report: 300 (mL)
